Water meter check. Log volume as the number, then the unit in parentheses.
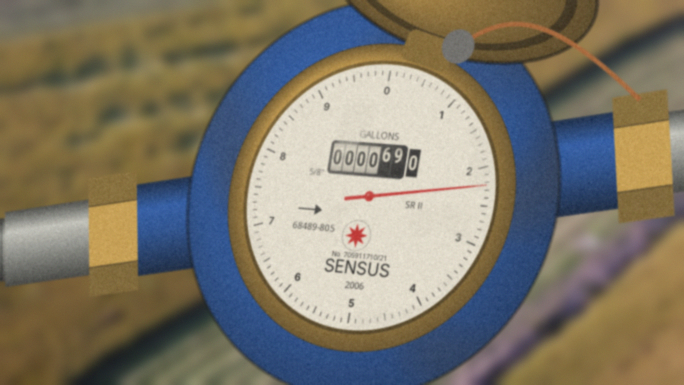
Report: 692.2 (gal)
